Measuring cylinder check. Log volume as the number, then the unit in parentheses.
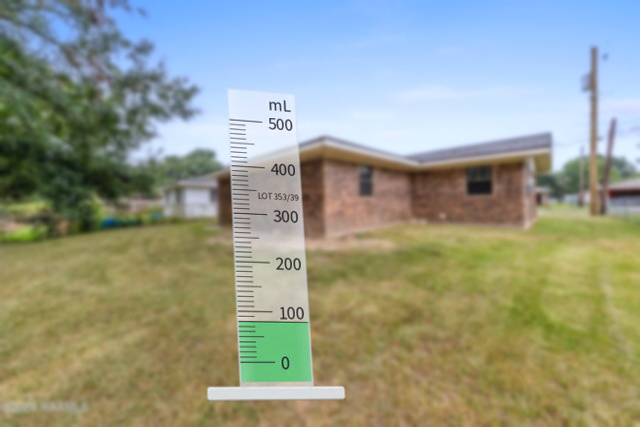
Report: 80 (mL)
